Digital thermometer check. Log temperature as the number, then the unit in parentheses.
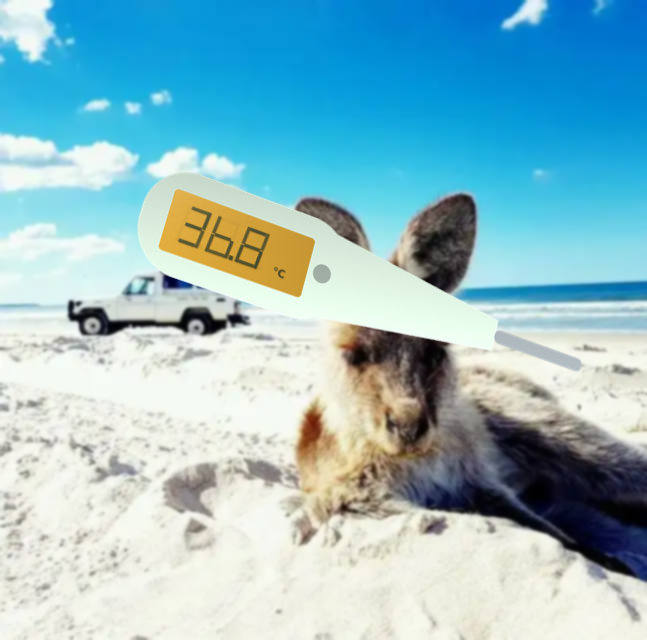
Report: 36.8 (°C)
